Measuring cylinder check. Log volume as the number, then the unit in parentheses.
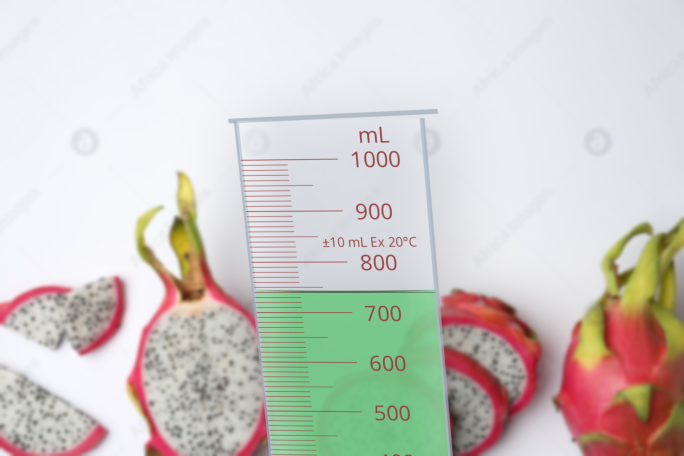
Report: 740 (mL)
